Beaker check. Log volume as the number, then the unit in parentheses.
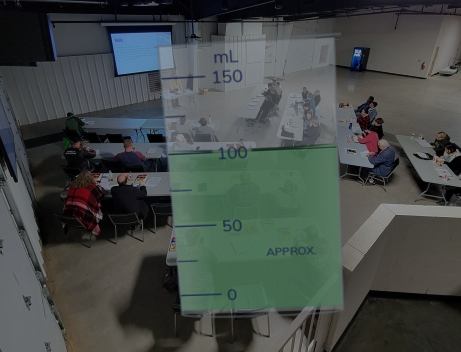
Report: 100 (mL)
